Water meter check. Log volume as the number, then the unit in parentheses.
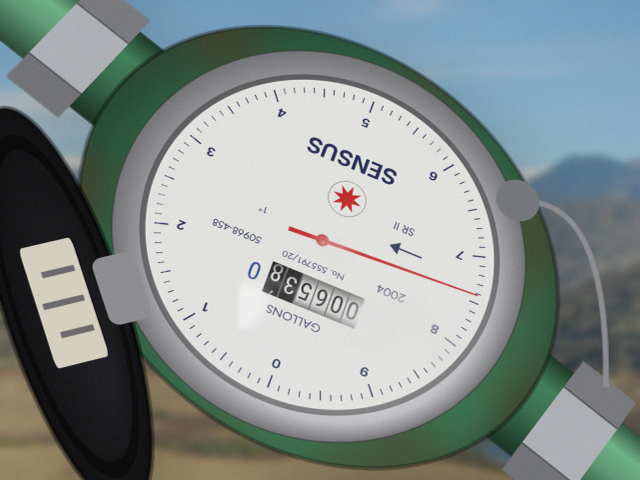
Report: 65377.4 (gal)
